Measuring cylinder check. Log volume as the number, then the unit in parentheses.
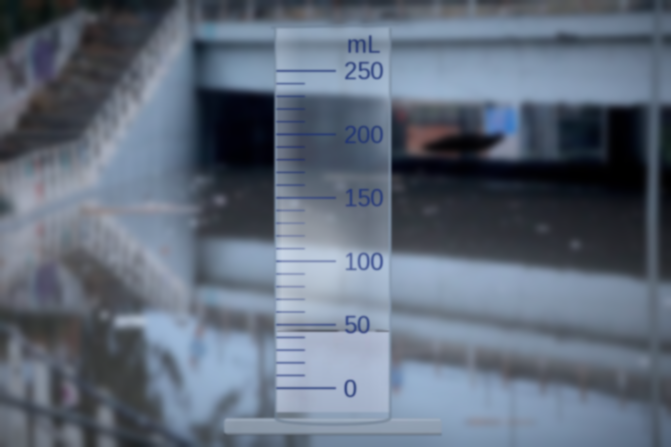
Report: 45 (mL)
